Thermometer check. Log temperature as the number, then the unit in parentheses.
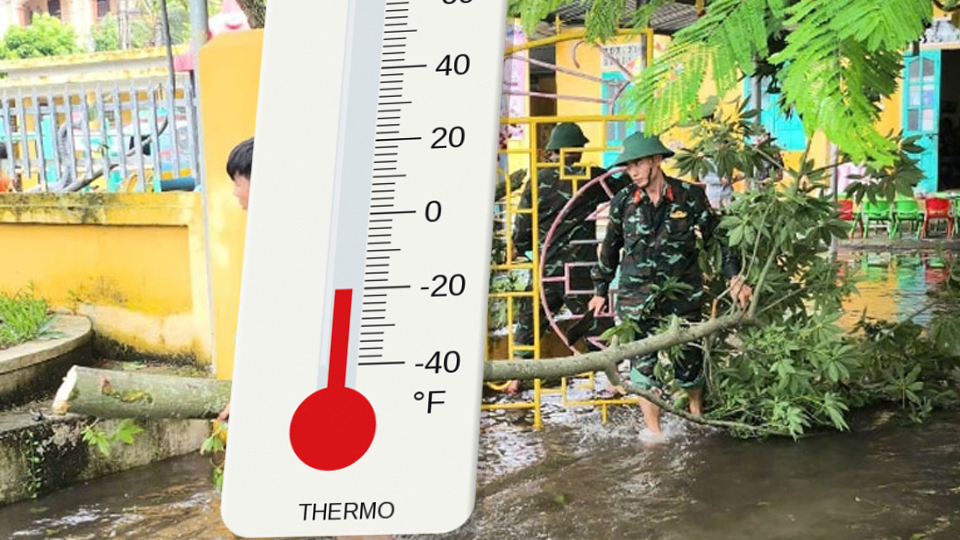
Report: -20 (°F)
